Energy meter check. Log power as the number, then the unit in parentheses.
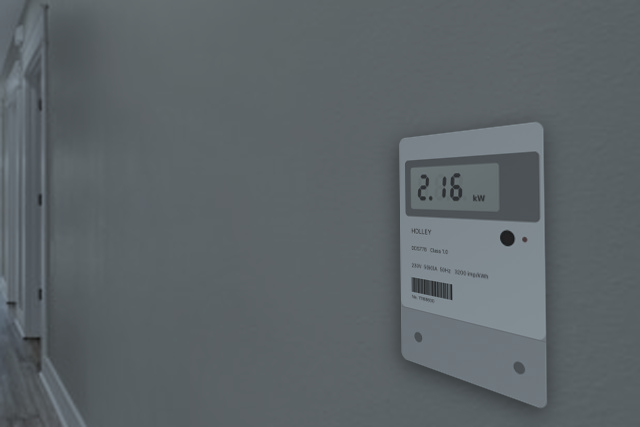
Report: 2.16 (kW)
